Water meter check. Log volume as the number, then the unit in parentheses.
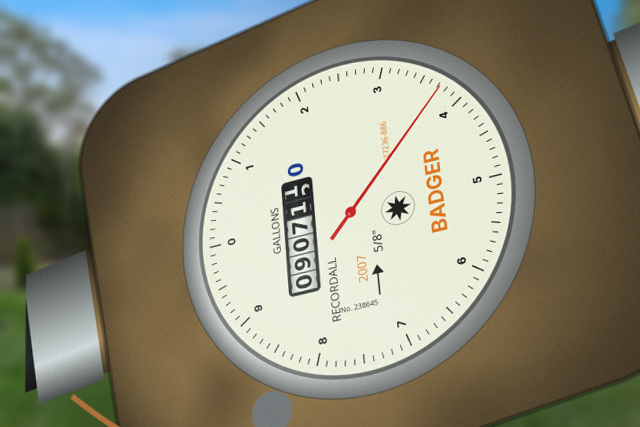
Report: 907113.7 (gal)
